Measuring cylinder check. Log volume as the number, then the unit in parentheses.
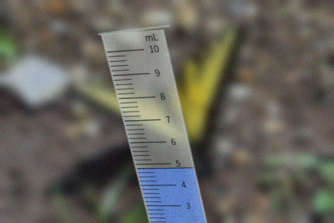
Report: 4.8 (mL)
